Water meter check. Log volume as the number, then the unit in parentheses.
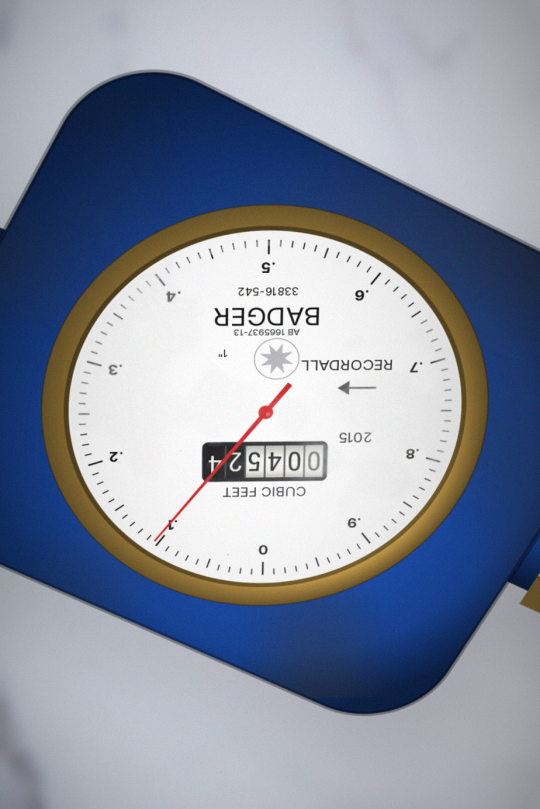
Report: 4524.10 (ft³)
